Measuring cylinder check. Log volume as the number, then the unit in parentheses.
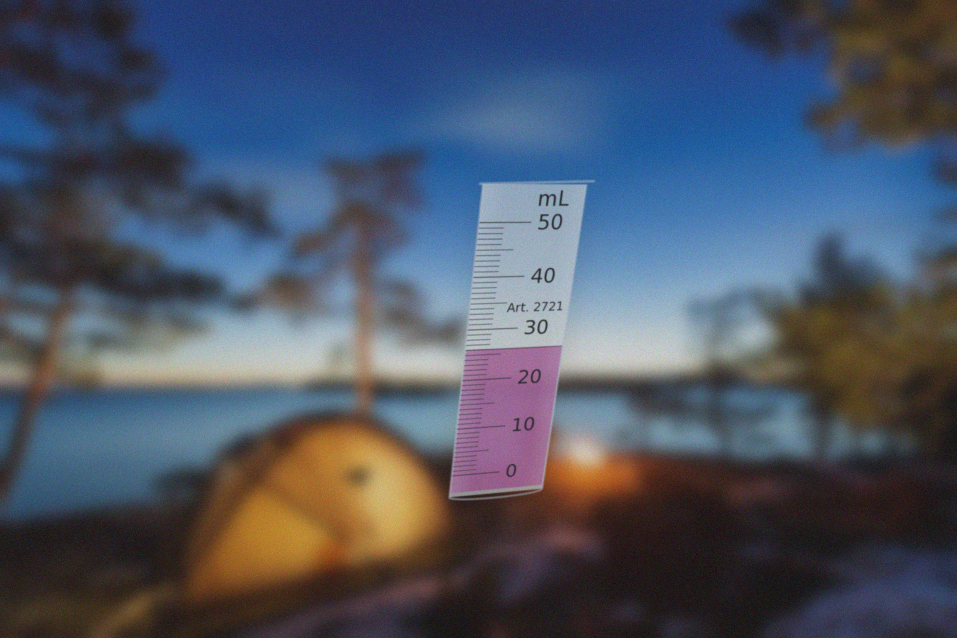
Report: 26 (mL)
